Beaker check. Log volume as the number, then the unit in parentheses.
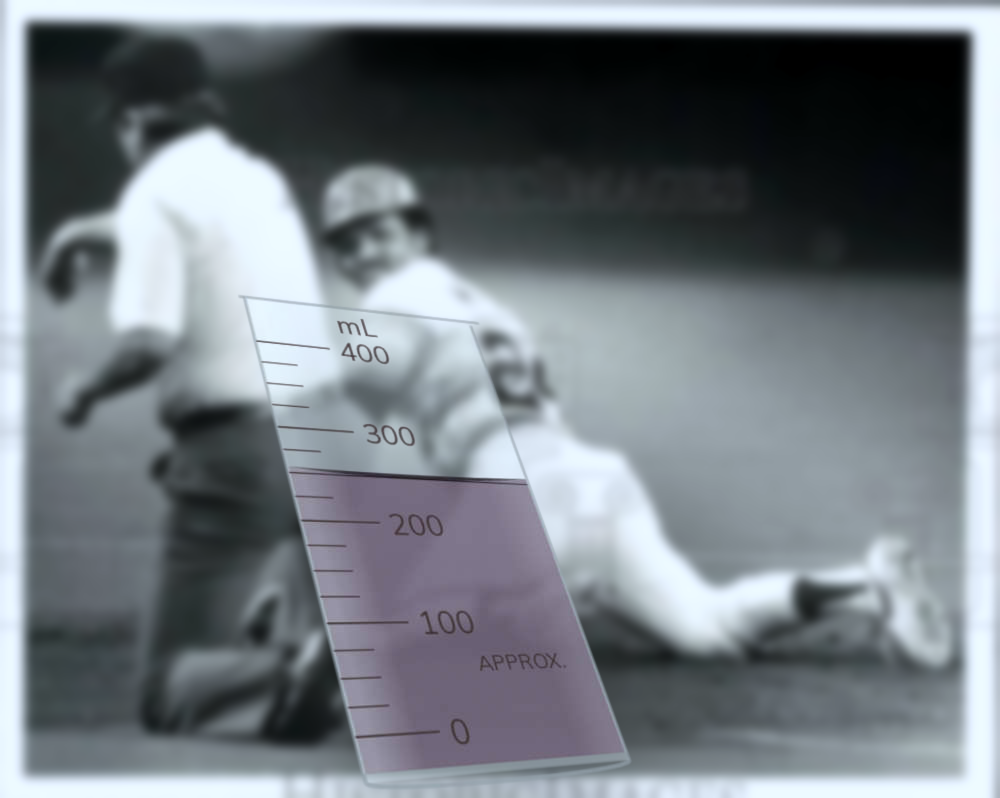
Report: 250 (mL)
